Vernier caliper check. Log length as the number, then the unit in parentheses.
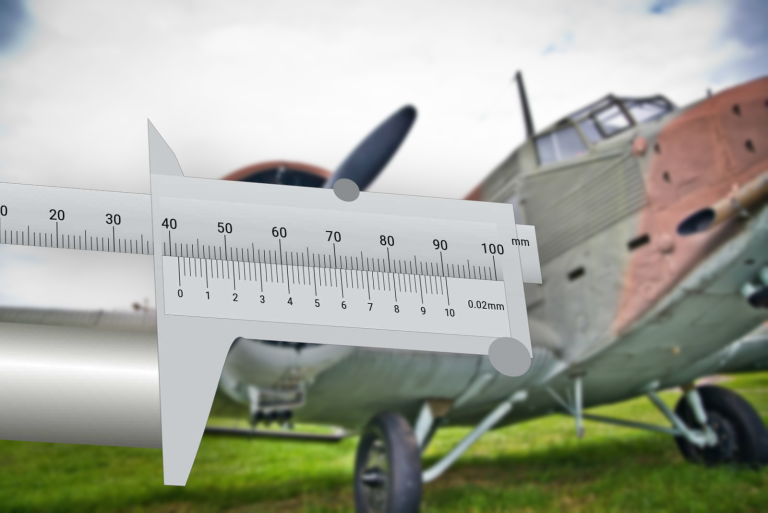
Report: 41.4 (mm)
